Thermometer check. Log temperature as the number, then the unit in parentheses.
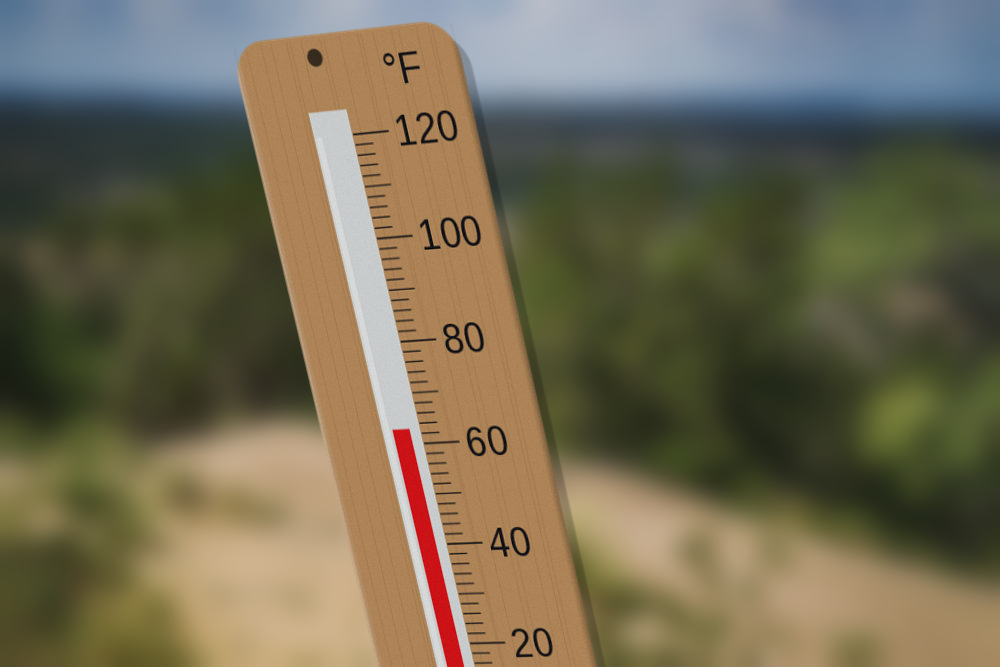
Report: 63 (°F)
